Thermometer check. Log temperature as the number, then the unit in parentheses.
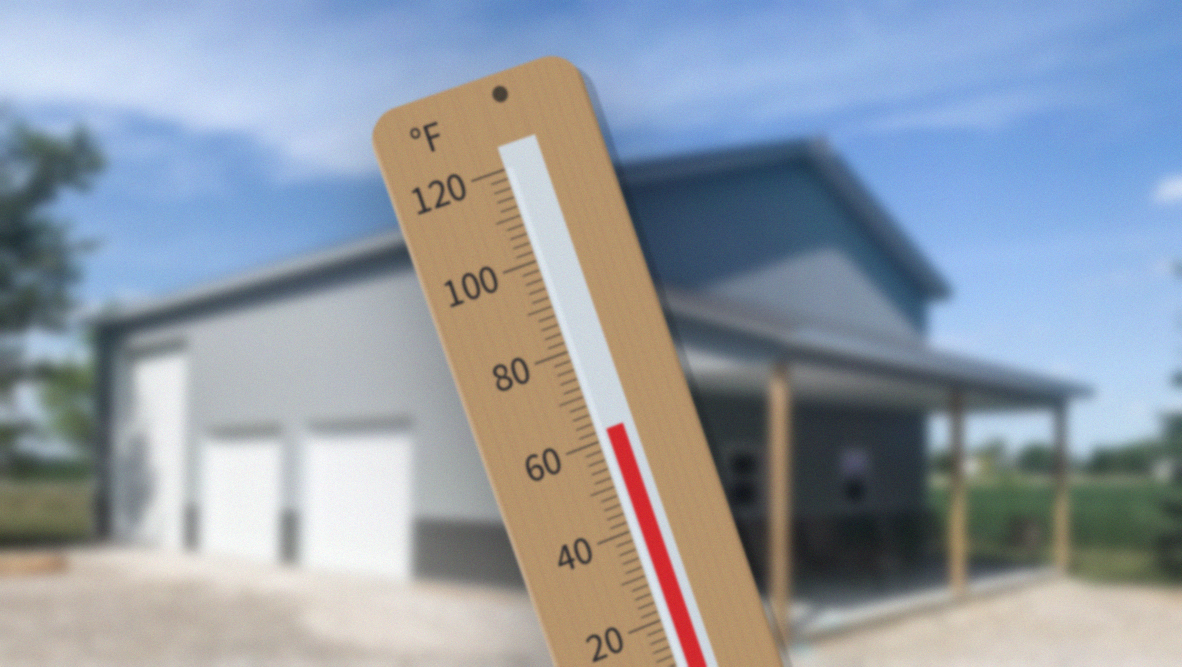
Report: 62 (°F)
